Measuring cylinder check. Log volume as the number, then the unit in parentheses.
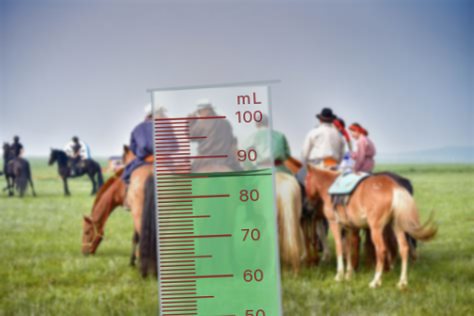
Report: 85 (mL)
